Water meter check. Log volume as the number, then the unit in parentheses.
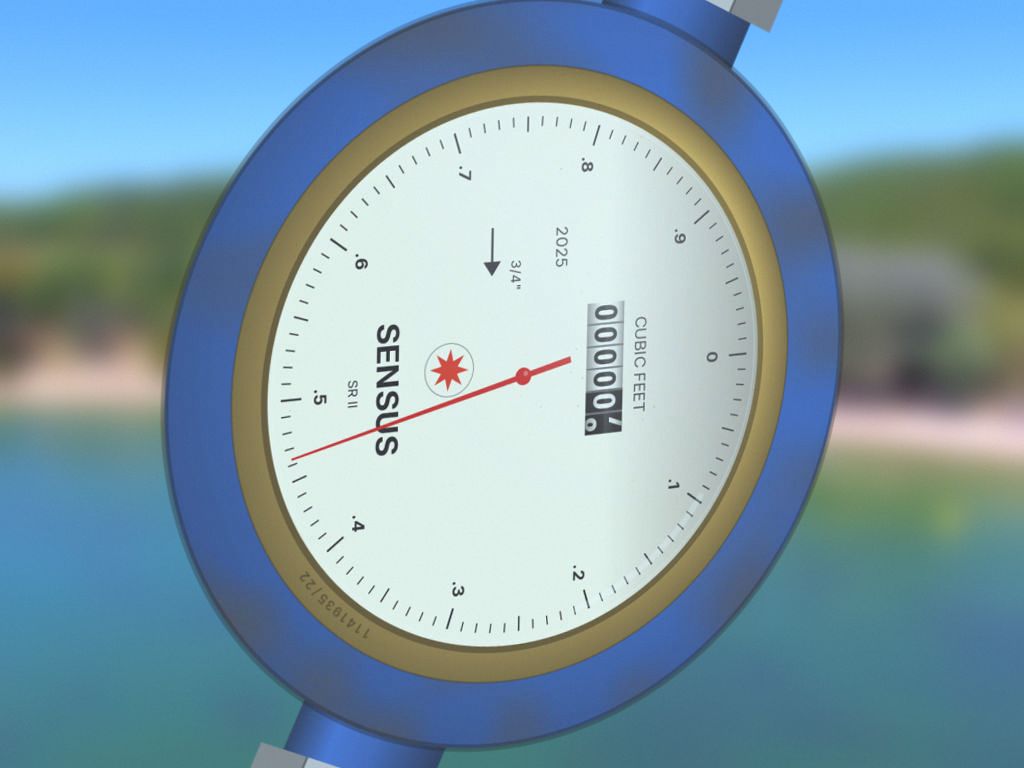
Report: 7.46 (ft³)
